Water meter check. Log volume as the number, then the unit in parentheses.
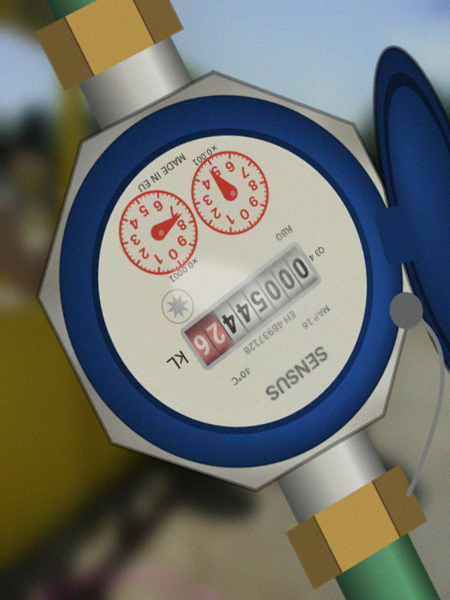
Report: 544.2647 (kL)
